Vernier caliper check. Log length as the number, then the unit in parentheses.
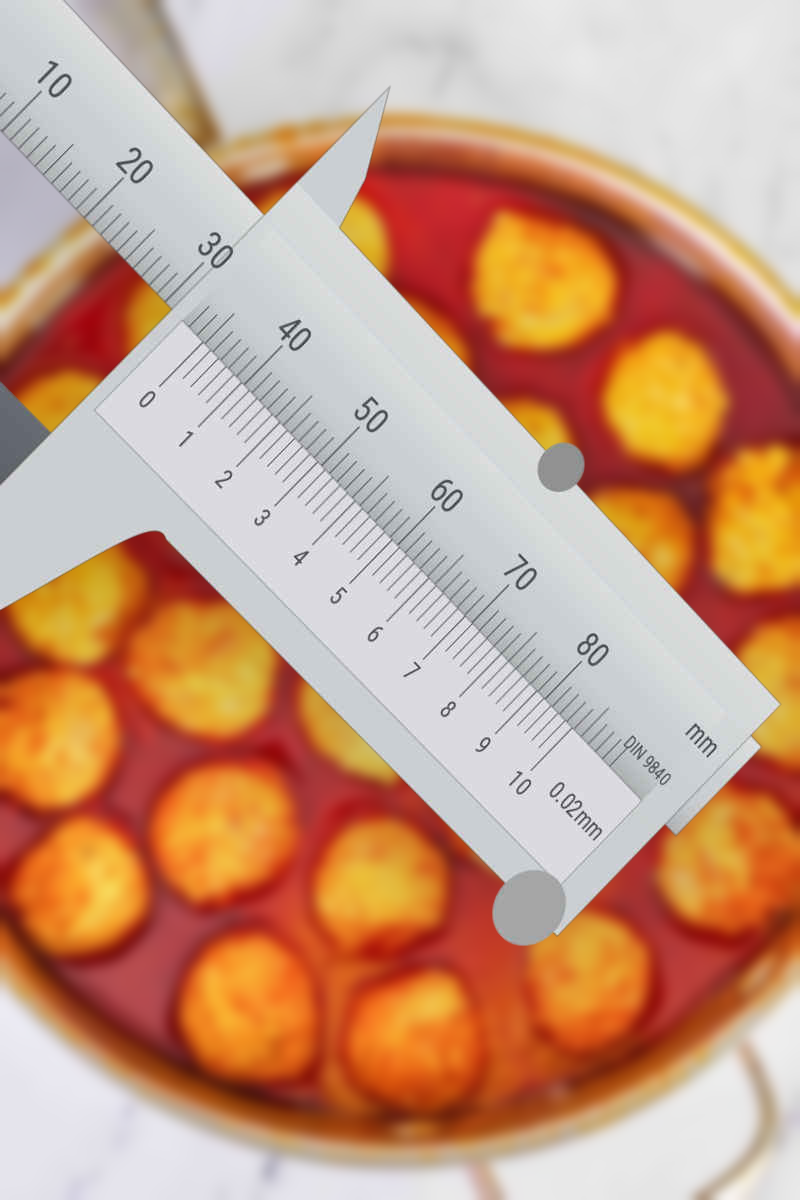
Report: 34.8 (mm)
